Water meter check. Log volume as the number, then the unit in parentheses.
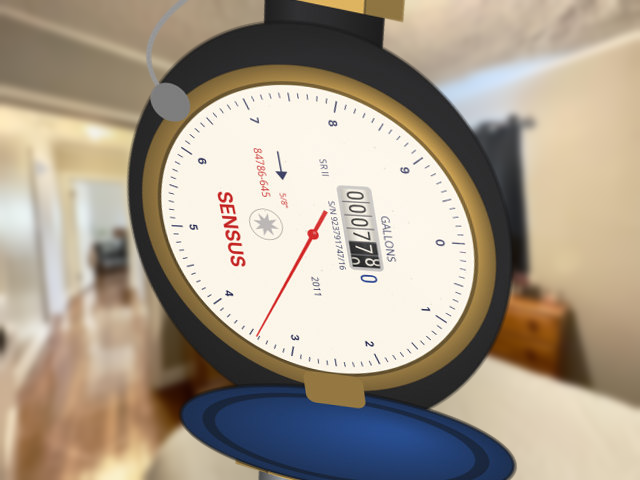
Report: 7783.4 (gal)
